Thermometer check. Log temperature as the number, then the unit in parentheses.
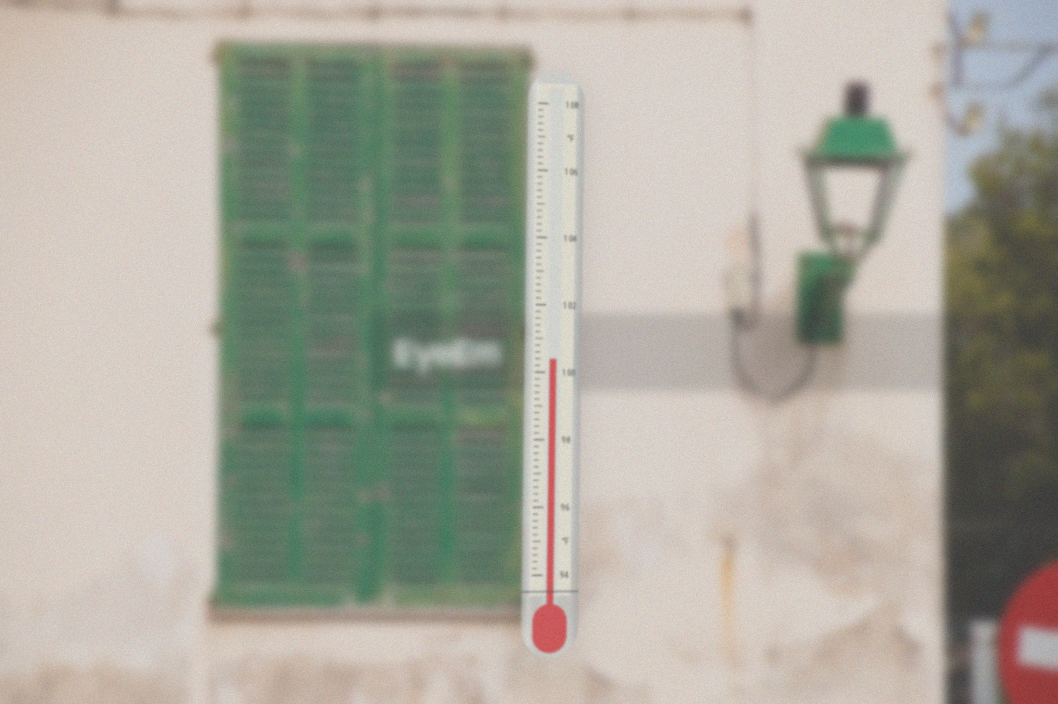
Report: 100.4 (°F)
